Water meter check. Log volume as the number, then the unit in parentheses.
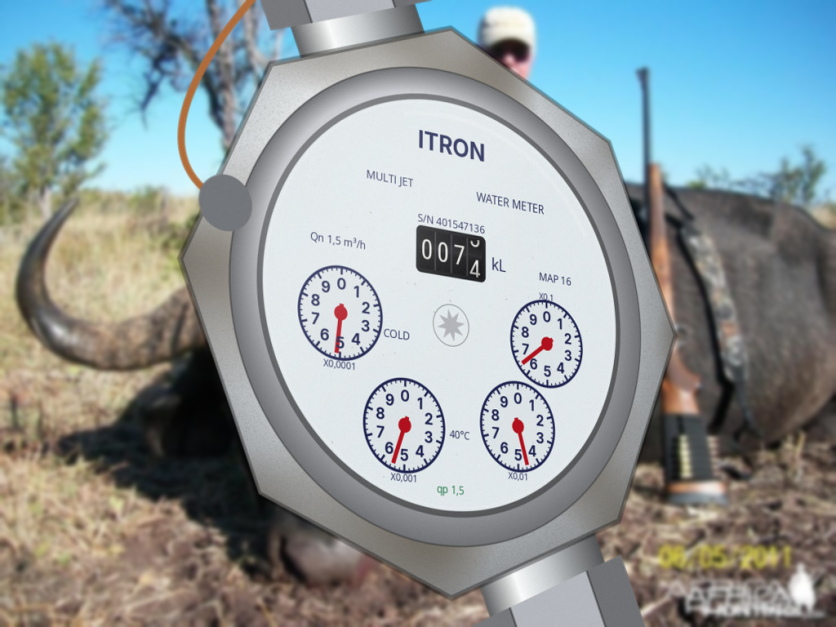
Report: 73.6455 (kL)
